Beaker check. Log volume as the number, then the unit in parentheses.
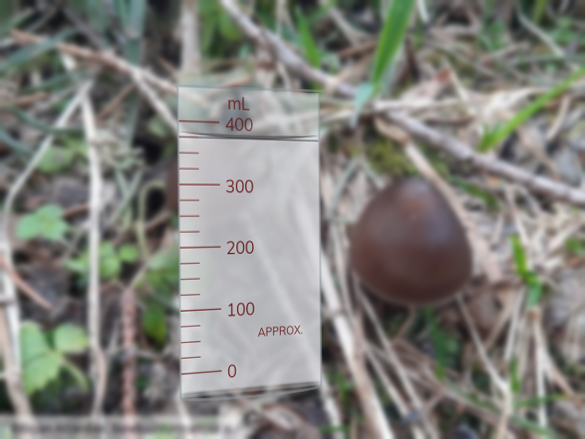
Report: 375 (mL)
